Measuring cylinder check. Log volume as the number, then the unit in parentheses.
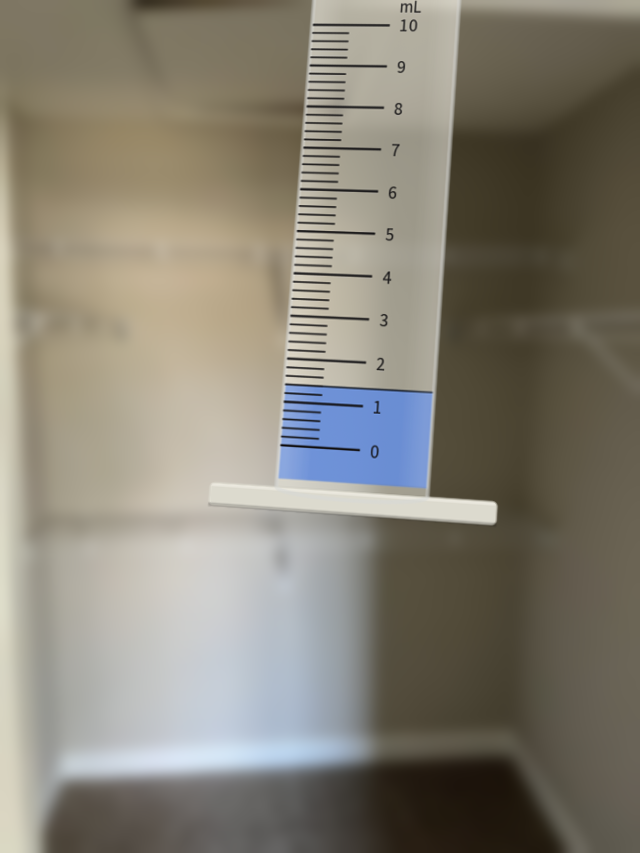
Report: 1.4 (mL)
